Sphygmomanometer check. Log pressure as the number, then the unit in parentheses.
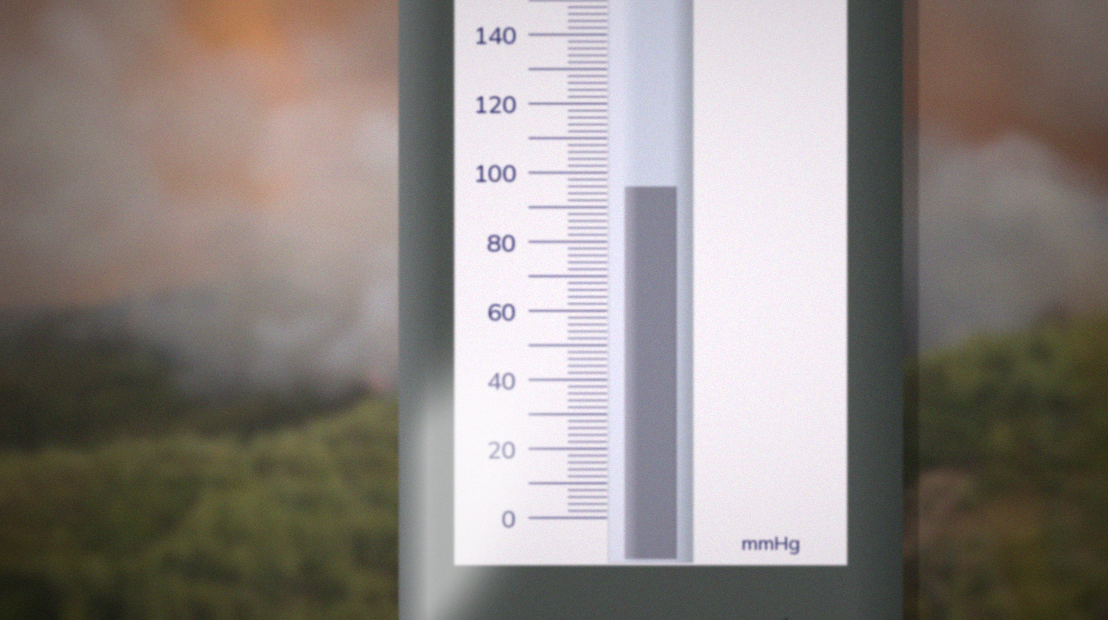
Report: 96 (mmHg)
